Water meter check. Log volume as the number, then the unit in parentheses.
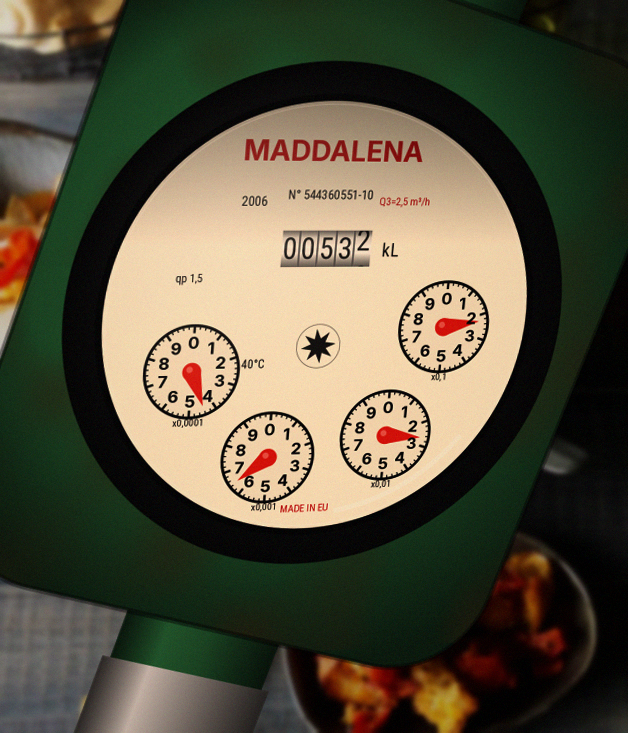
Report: 532.2264 (kL)
